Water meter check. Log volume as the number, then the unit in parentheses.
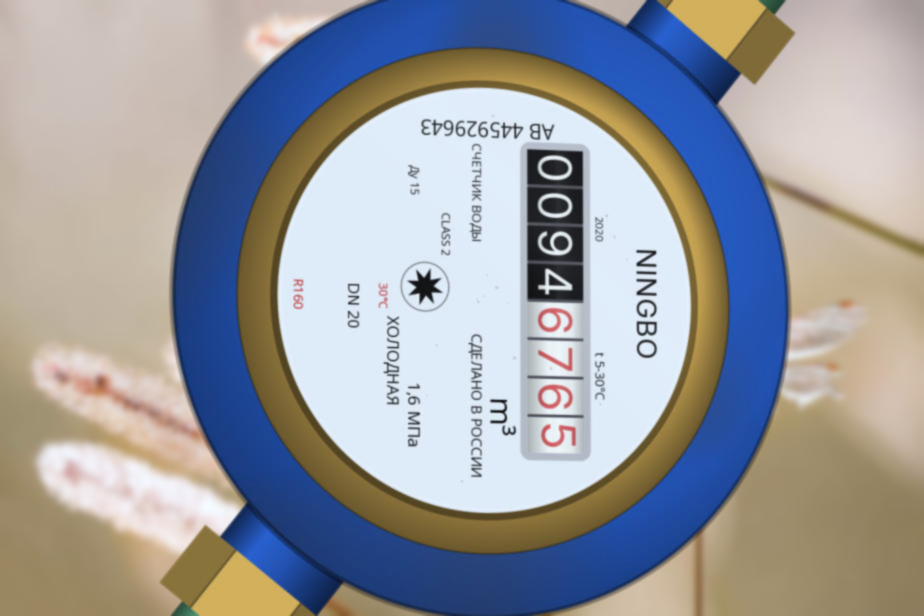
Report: 94.6765 (m³)
